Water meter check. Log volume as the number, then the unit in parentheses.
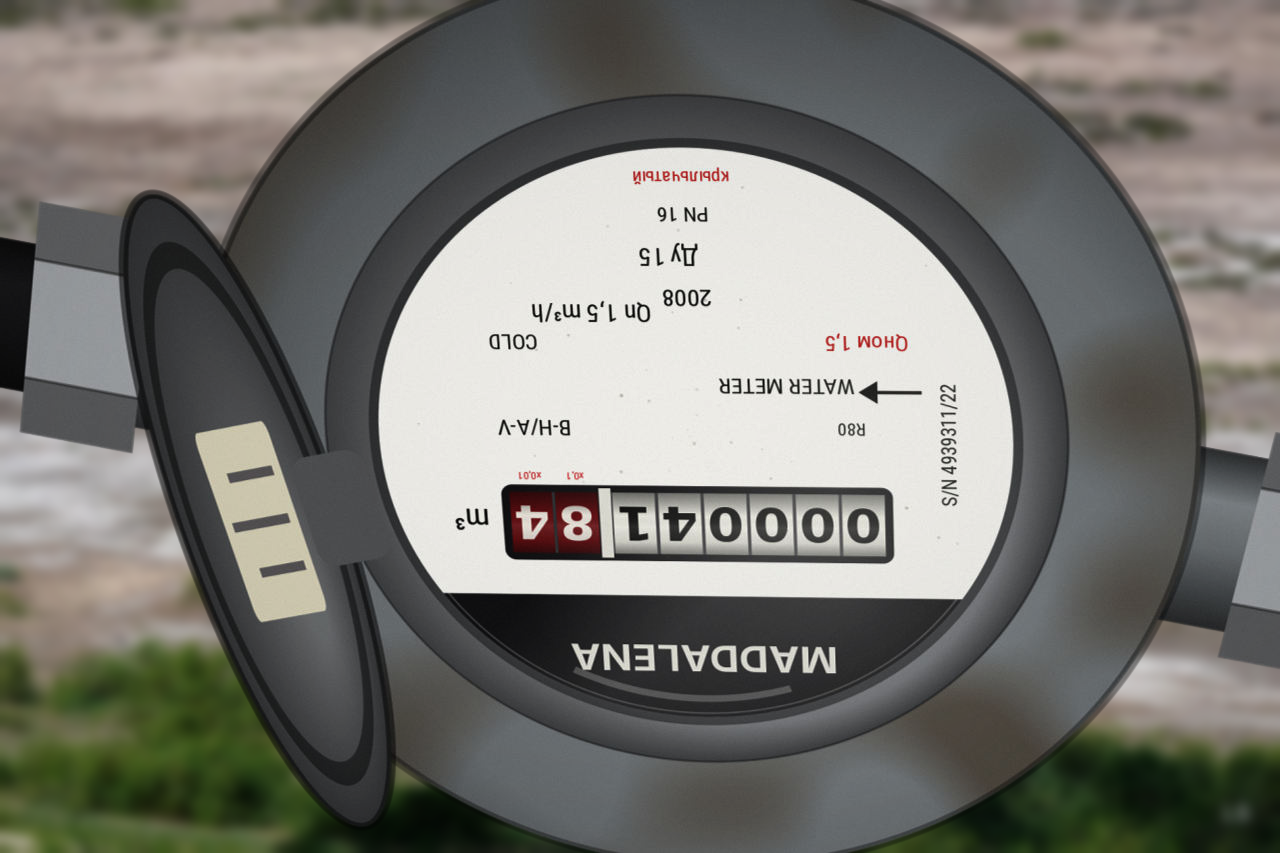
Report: 41.84 (m³)
